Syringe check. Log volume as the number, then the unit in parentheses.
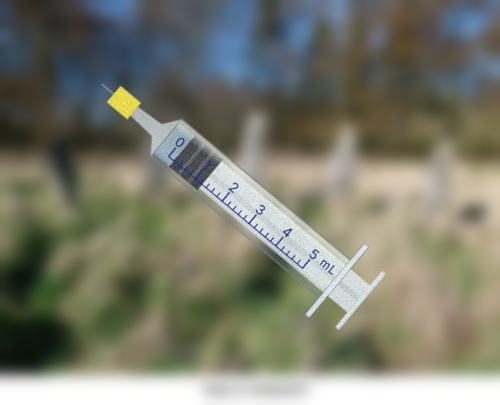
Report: 0.2 (mL)
